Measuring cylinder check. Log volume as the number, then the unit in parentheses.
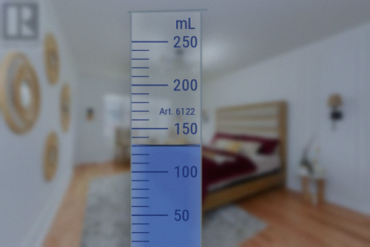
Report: 130 (mL)
